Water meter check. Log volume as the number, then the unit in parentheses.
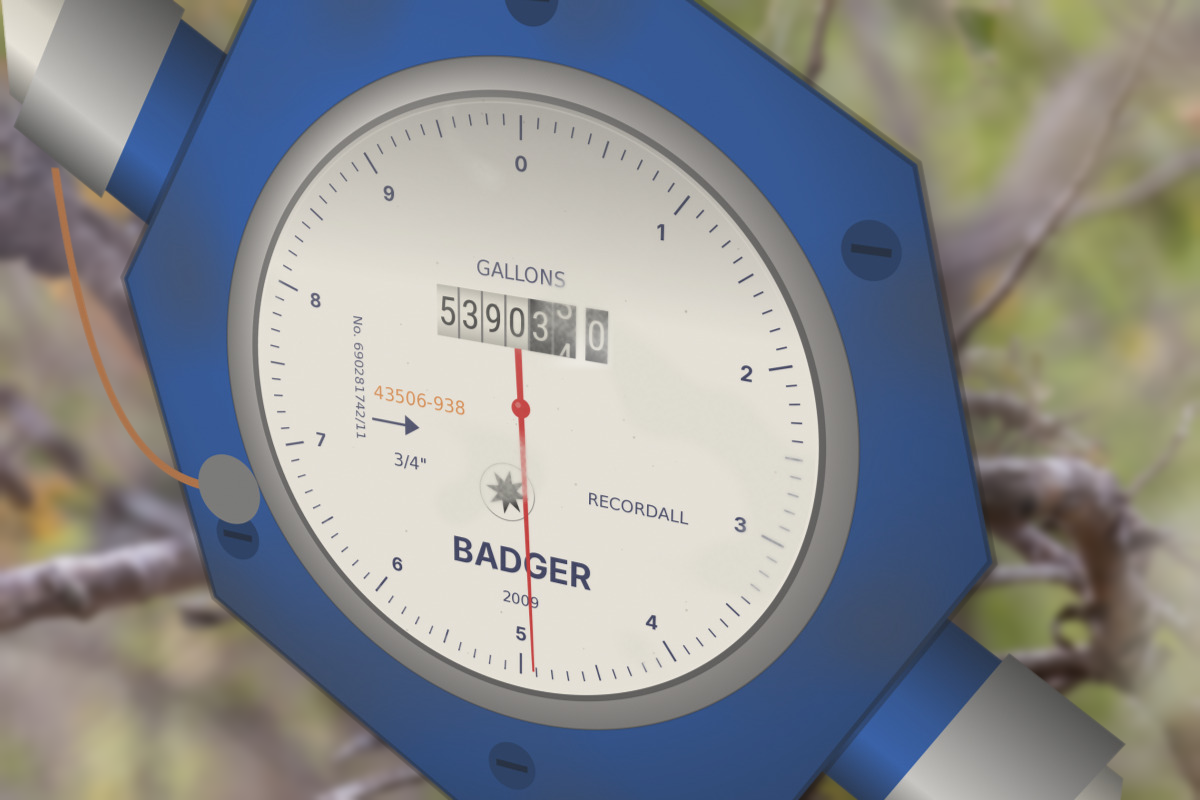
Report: 5390334.9 (gal)
